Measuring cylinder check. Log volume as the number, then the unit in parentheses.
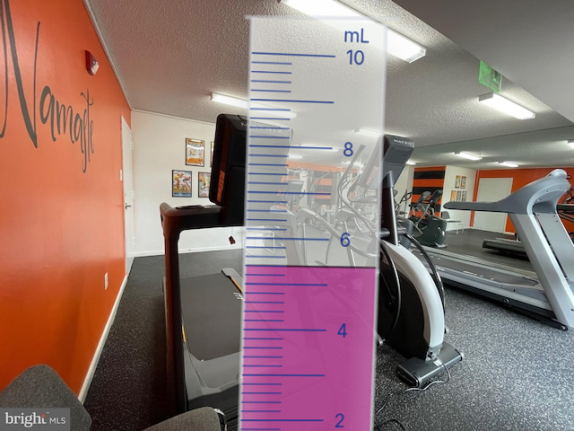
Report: 5.4 (mL)
